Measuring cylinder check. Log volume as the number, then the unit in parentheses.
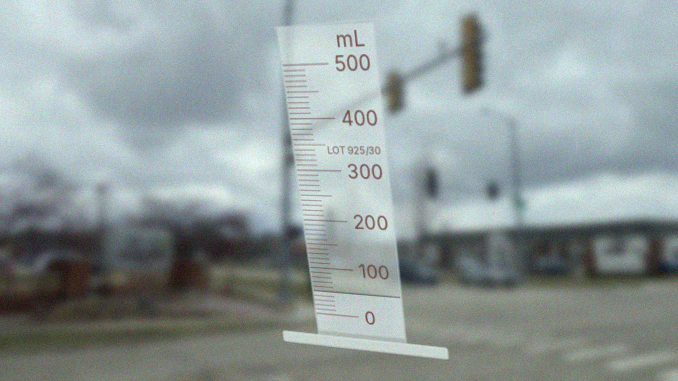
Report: 50 (mL)
